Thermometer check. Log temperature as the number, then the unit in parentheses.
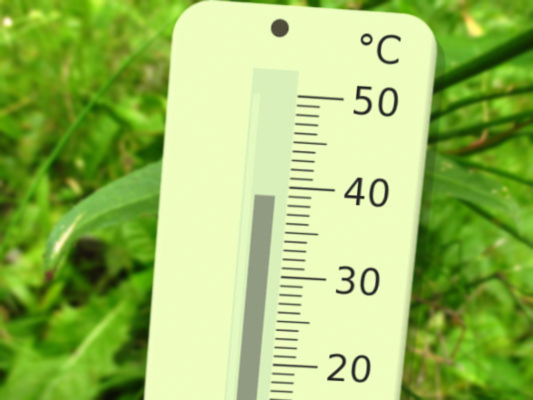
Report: 39 (°C)
